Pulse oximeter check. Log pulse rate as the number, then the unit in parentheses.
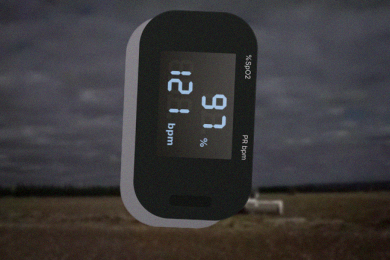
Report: 121 (bpm)
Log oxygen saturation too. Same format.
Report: 97 (%)
